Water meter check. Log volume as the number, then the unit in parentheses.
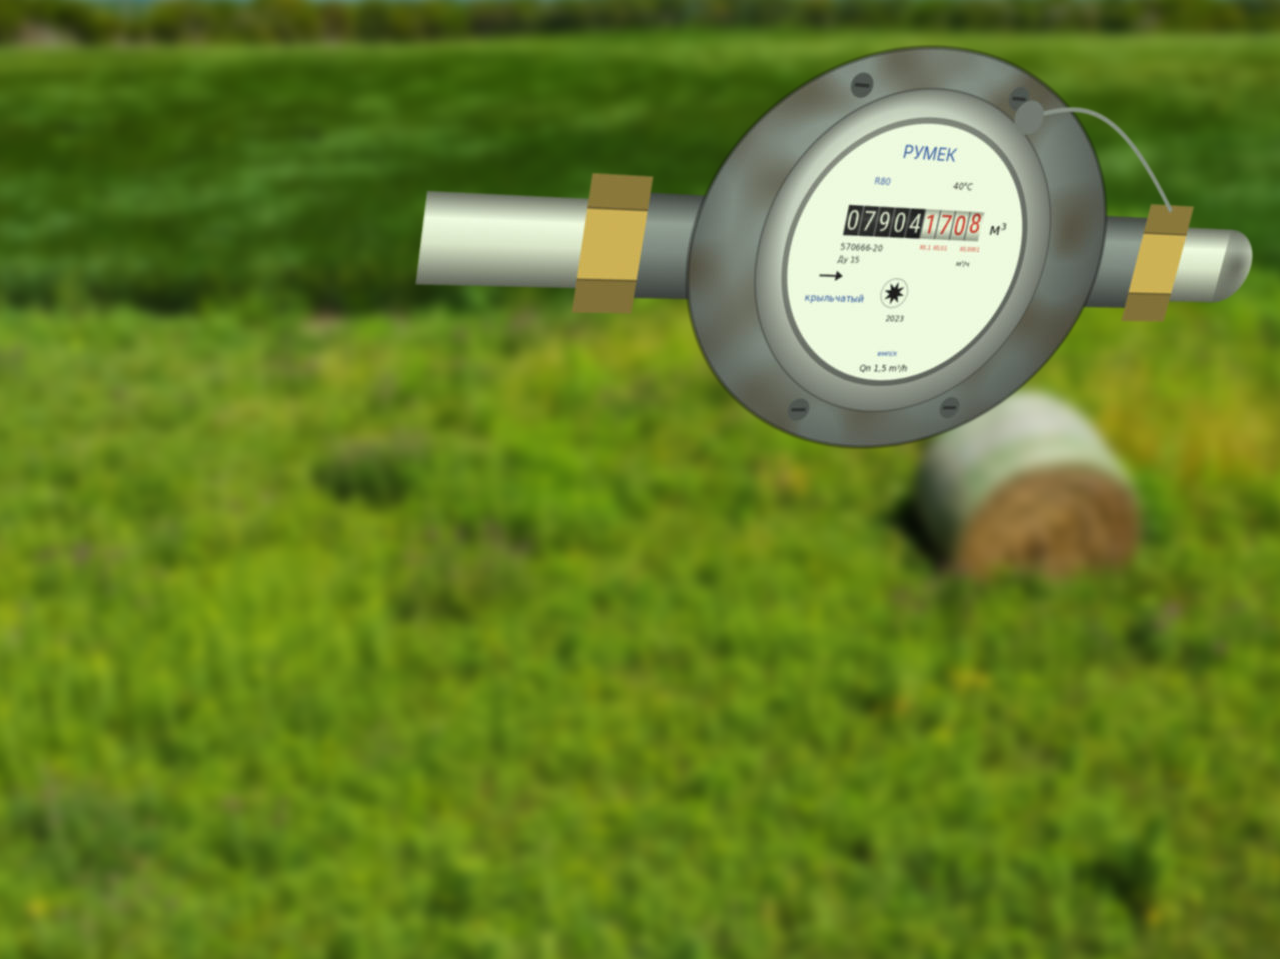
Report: 7904.1708 (m³)
